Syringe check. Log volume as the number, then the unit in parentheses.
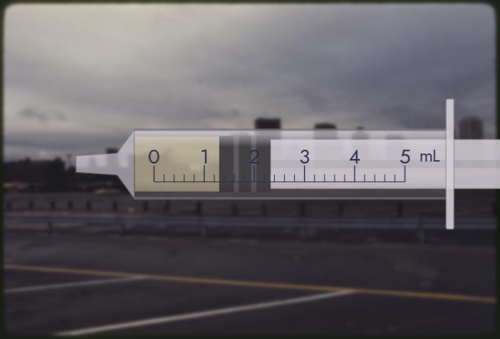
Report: 1.3 (mL)
